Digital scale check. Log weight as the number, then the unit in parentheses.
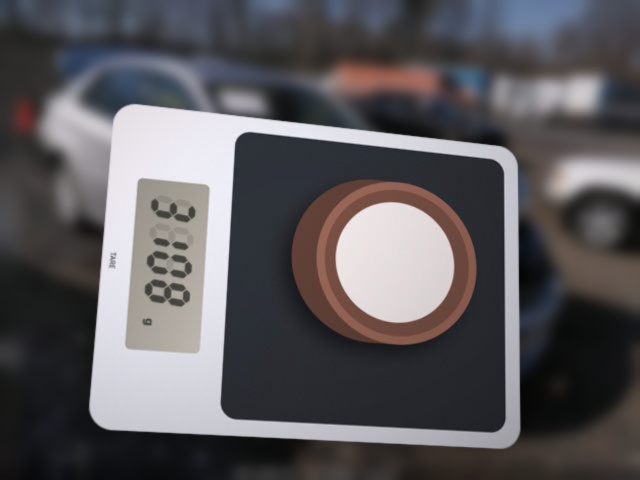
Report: 3108 (g)
